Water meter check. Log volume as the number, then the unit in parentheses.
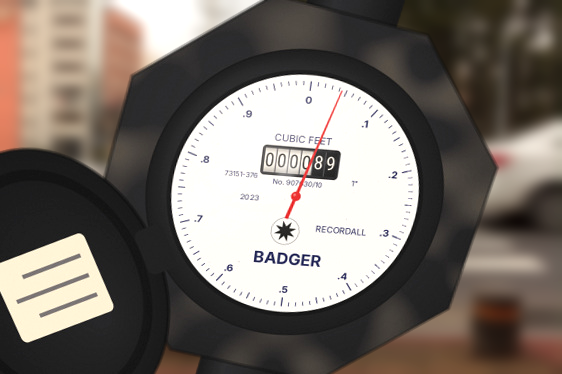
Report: 89.04 (ft³)
